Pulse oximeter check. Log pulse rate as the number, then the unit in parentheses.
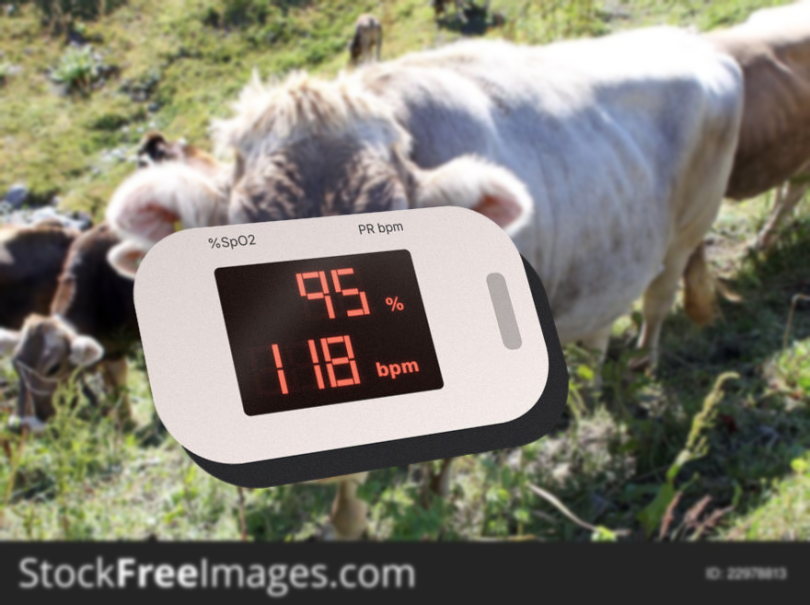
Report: 118 (bpm)
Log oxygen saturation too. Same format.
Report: 95 (%)
